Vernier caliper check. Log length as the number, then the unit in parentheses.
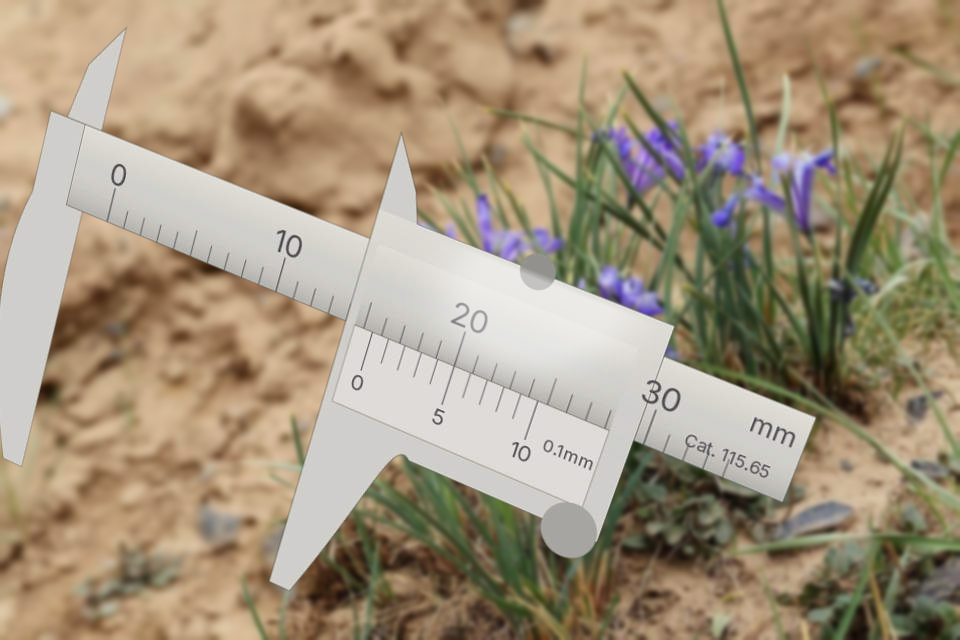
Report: 15.5 (mm)
